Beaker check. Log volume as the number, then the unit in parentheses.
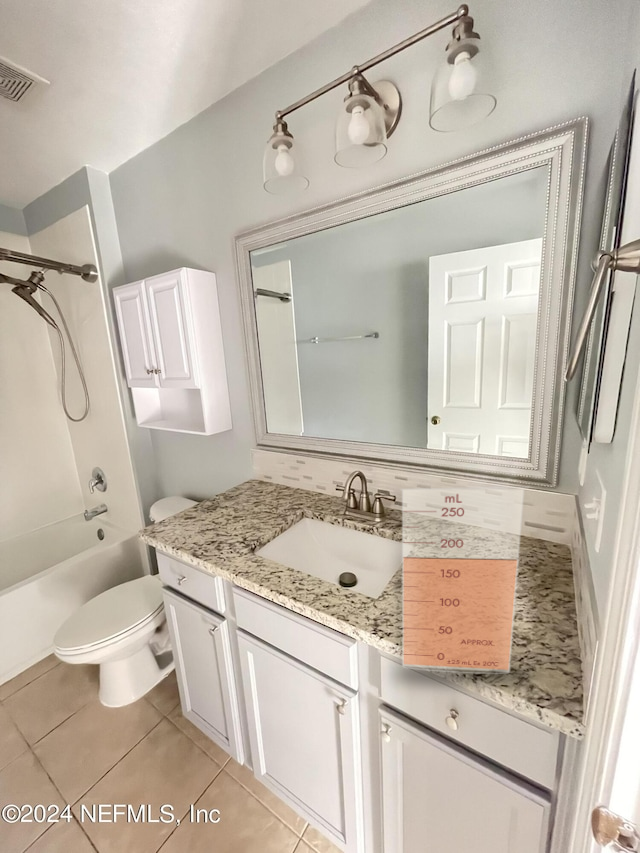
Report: 175 (mL)
